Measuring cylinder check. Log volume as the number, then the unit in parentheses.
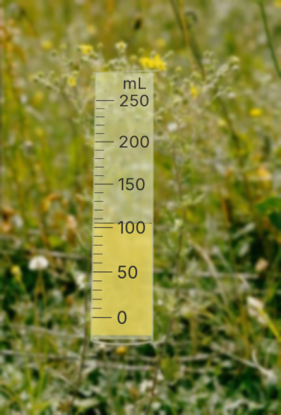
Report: 105 (mL)
